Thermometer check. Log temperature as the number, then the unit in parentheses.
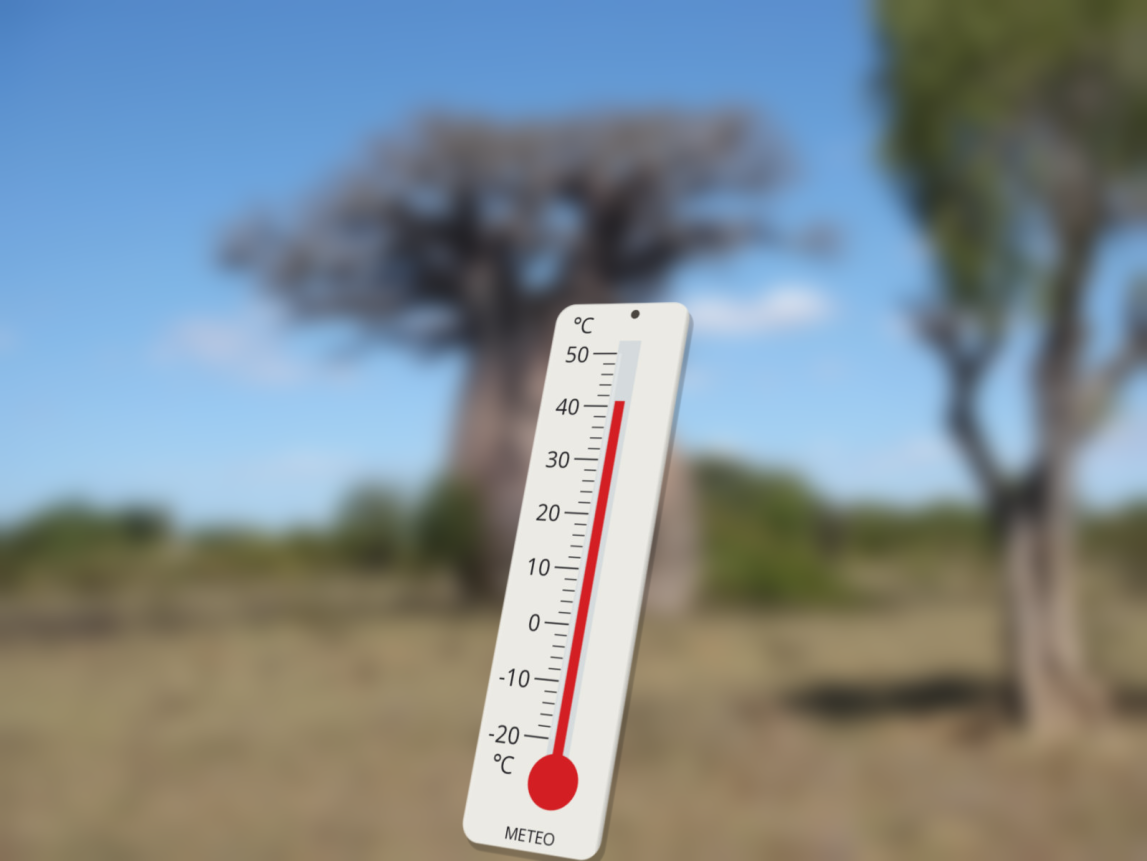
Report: 41 (°C)
